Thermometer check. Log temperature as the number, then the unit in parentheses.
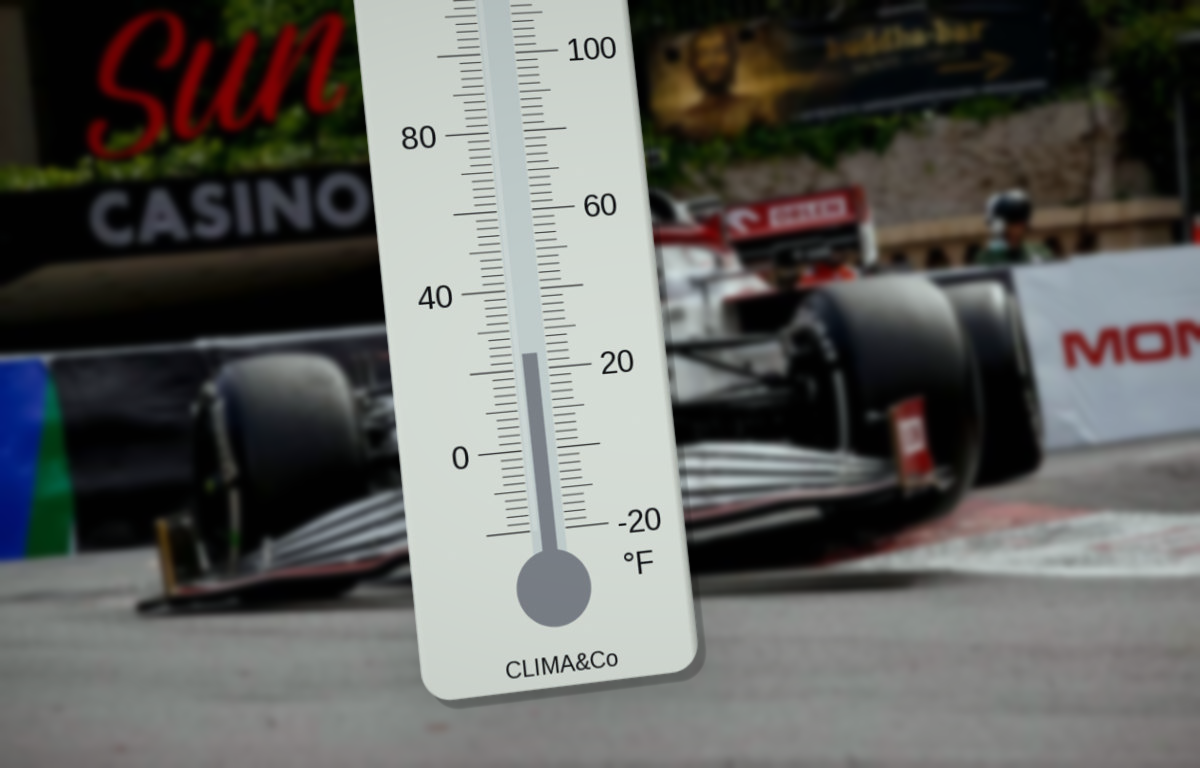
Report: 24 (°F)
